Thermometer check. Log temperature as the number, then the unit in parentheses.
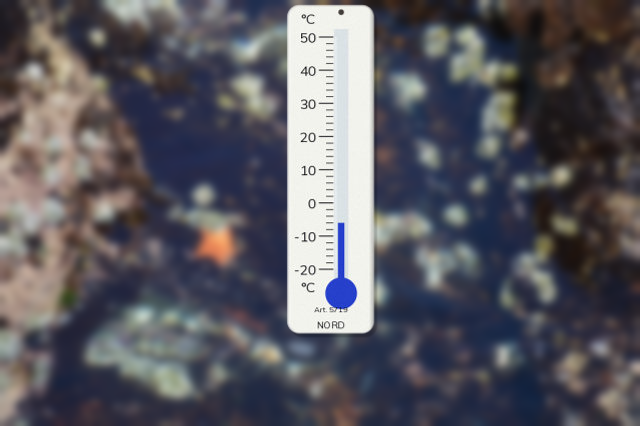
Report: -6 (°C)
